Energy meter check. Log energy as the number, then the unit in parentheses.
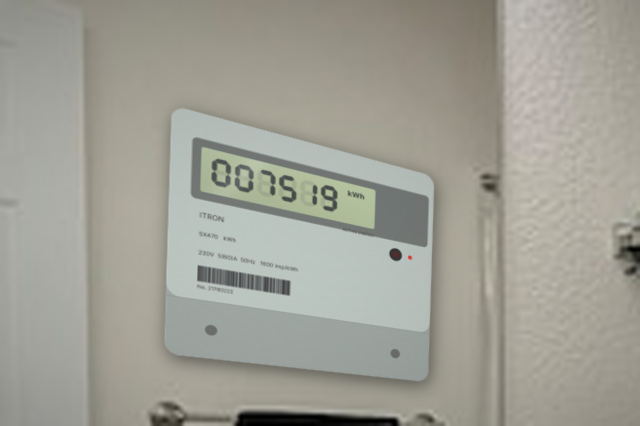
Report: 7519 (kWh)
